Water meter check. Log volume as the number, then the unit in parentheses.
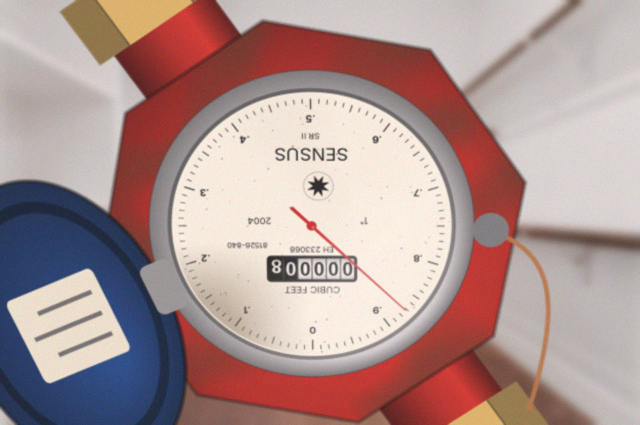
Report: 7.87 (ft³)
